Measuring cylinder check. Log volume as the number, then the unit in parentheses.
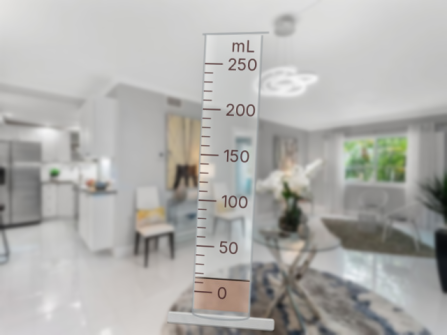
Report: 15 (mL)
